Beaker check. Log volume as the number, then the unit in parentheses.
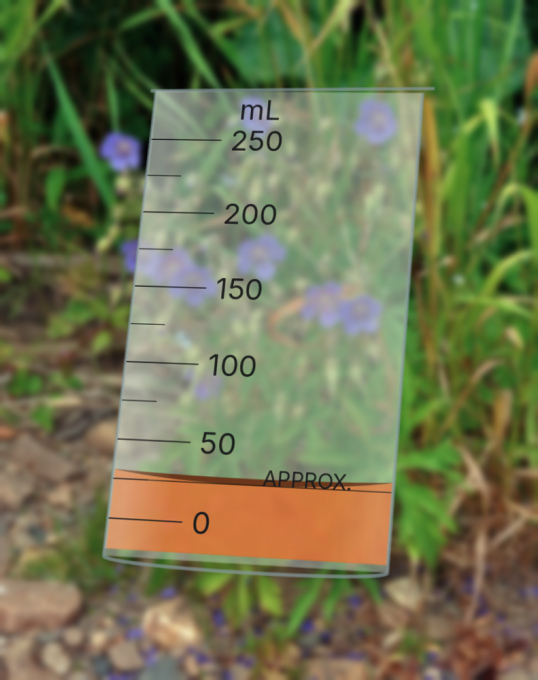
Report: 25 (mL)
